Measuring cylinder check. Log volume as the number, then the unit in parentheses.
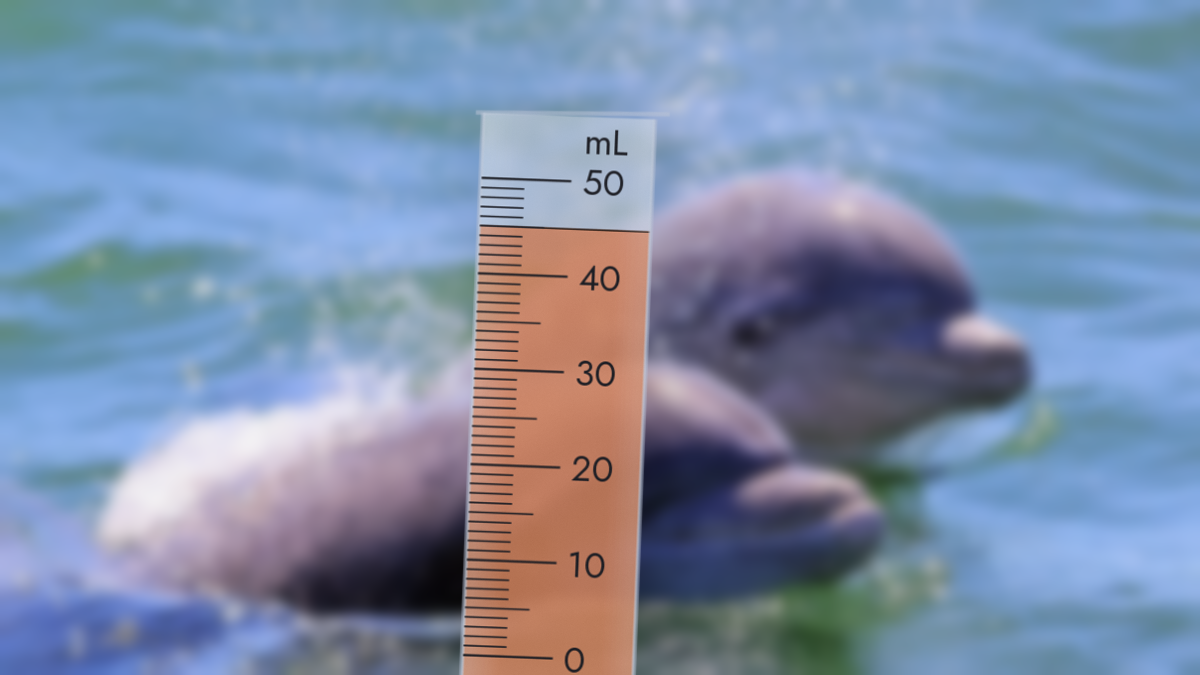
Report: 45 (mL)
